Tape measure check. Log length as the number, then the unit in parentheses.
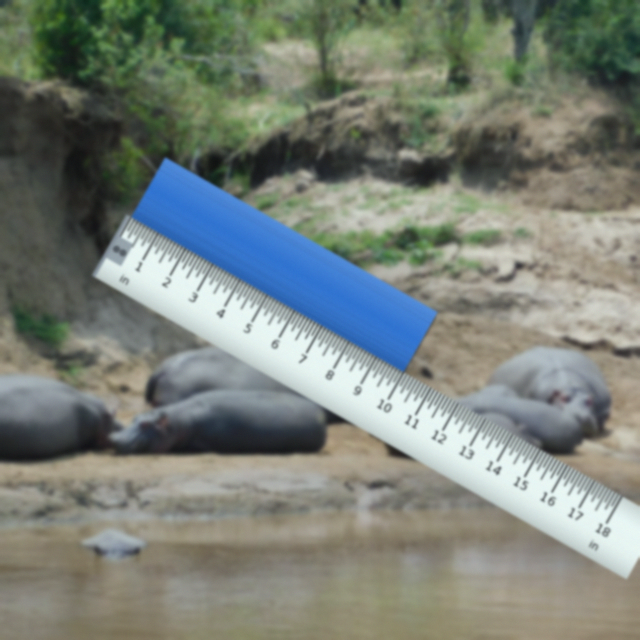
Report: 10 (in)
